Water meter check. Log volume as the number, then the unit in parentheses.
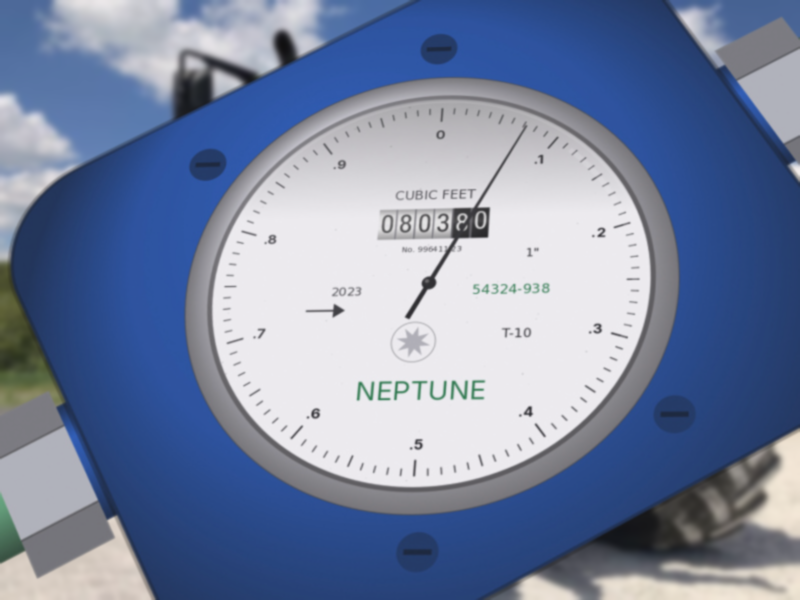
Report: 80380.07 (ft³)
